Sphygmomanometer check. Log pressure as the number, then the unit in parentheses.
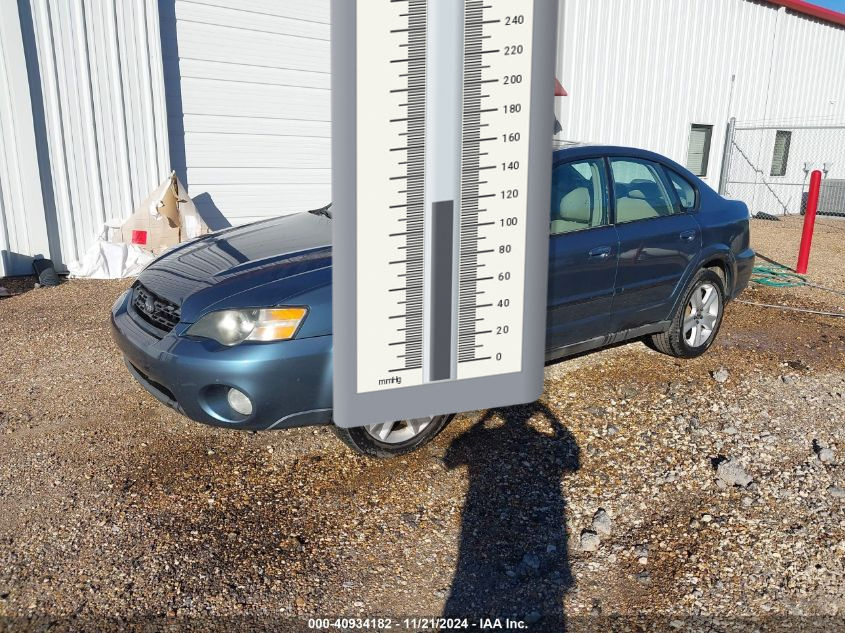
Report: 120 (mmHg)
